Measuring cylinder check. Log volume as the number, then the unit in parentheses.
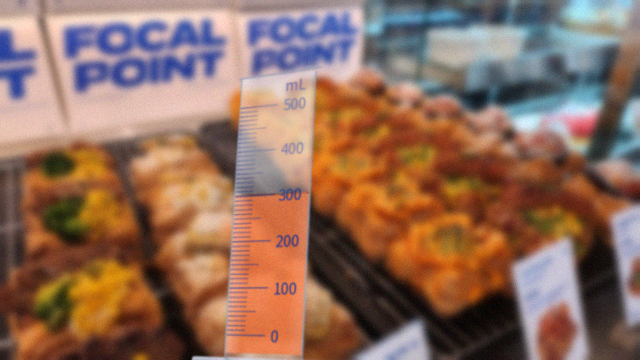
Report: 300 (mL)
